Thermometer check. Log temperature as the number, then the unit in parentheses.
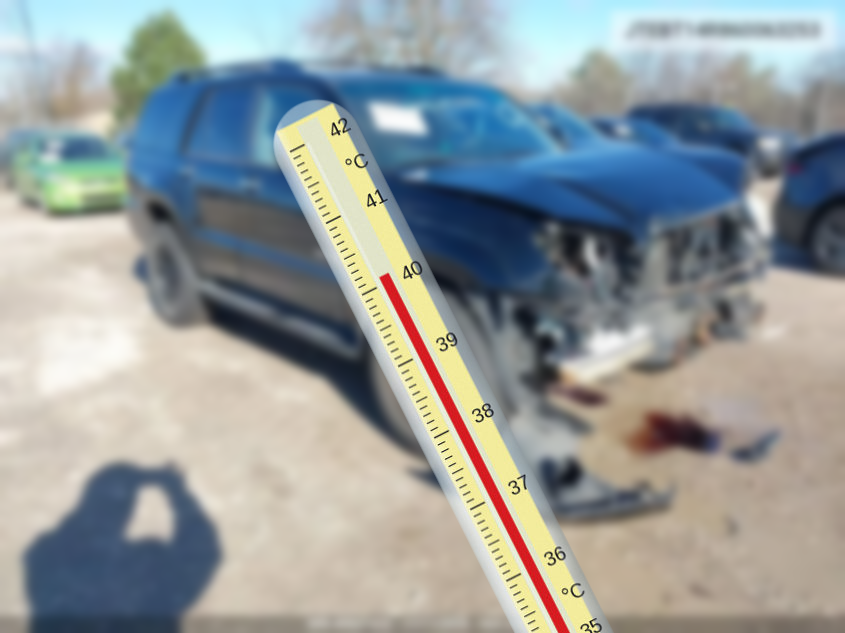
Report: 40.1 (°C)
